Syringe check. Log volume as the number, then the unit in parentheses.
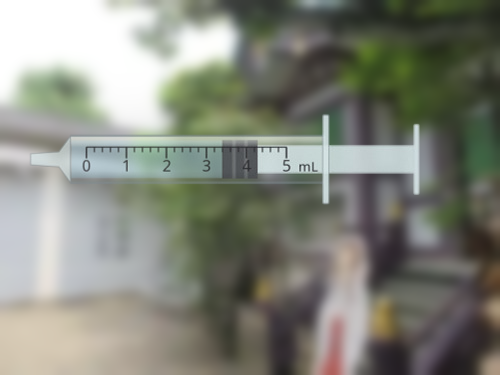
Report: 3.4 (mL)
